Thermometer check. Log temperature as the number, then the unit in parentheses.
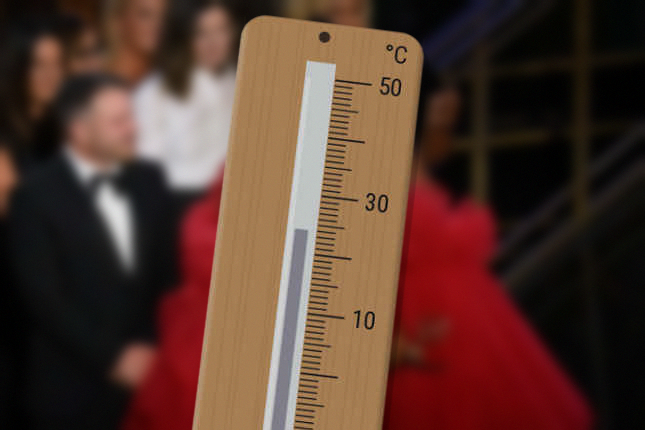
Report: 24 (°C)
